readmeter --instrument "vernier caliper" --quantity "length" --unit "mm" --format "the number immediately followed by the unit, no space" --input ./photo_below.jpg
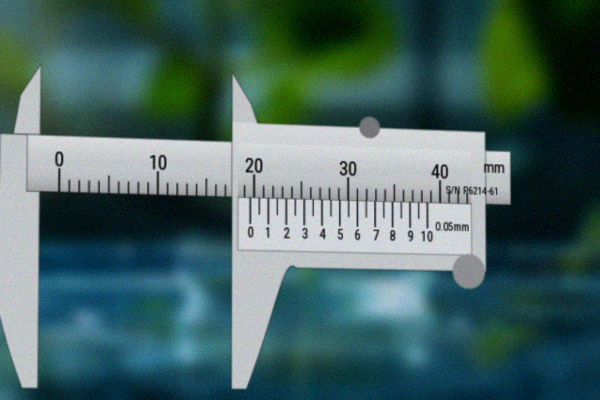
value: 19.6mm
